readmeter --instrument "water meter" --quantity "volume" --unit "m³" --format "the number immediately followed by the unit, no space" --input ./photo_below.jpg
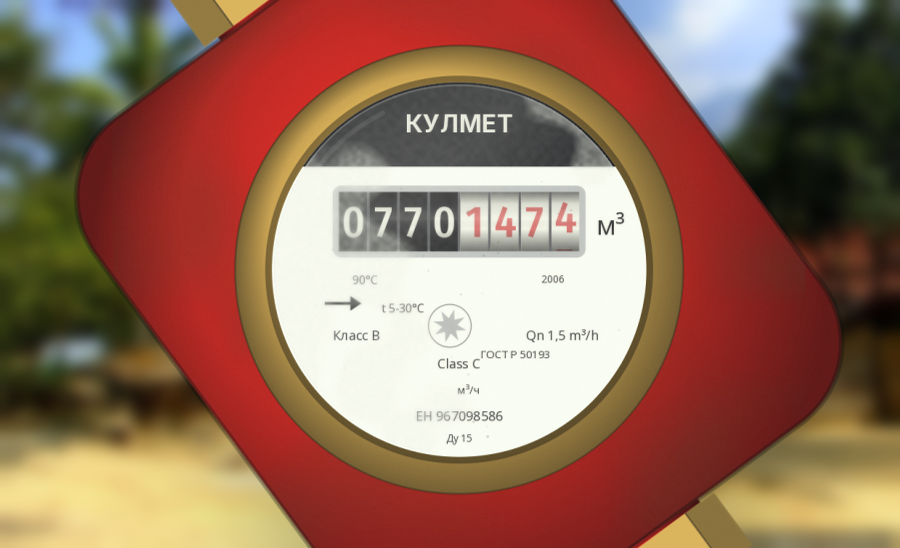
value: 770.1474m³
